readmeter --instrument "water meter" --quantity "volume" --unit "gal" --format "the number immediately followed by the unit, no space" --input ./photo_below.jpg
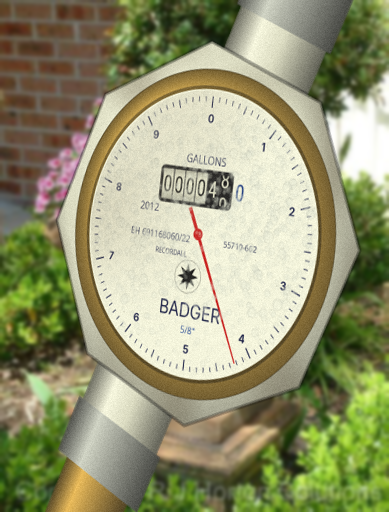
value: 484.2gal
